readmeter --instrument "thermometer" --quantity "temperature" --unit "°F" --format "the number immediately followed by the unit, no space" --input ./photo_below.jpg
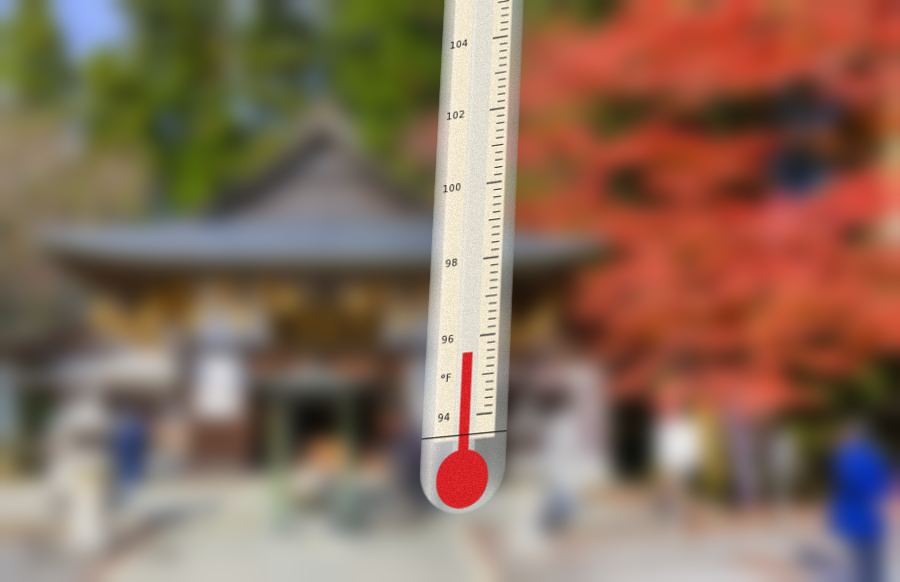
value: 95.6°F
